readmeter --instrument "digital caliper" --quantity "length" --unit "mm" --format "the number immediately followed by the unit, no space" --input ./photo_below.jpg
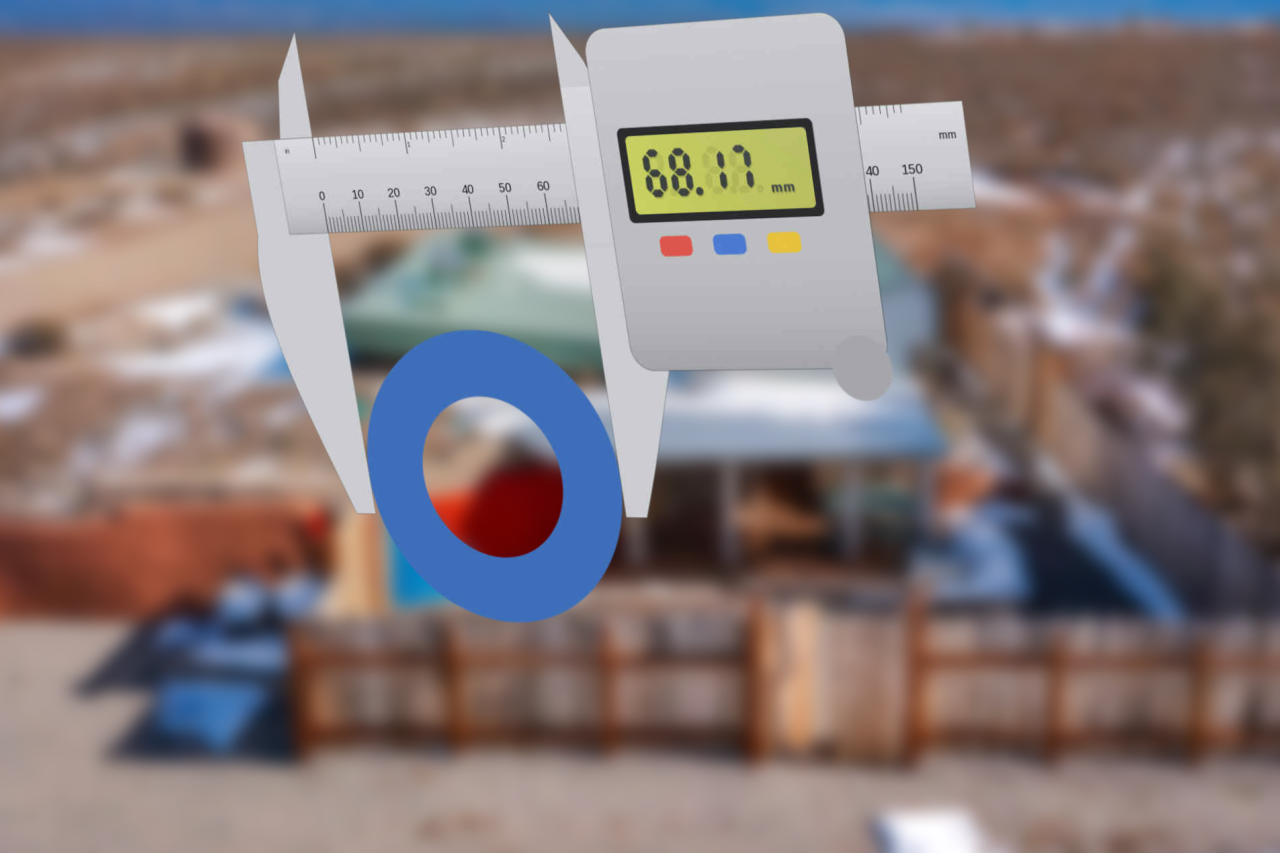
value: 68.17mm
